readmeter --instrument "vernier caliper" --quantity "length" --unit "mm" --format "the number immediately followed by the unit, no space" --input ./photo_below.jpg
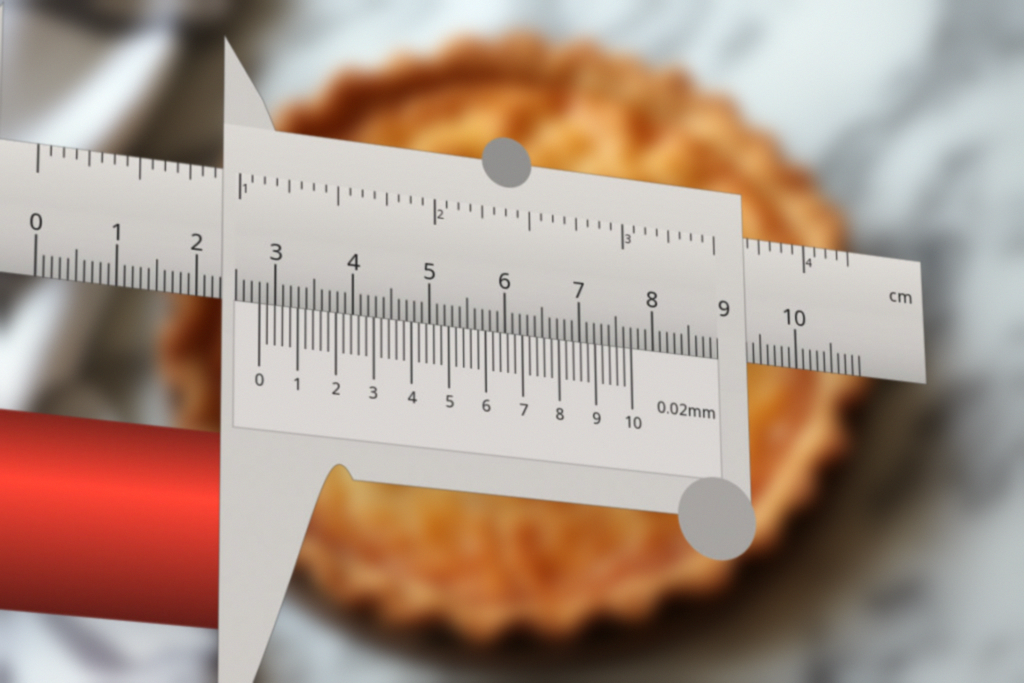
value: 28.0mm
